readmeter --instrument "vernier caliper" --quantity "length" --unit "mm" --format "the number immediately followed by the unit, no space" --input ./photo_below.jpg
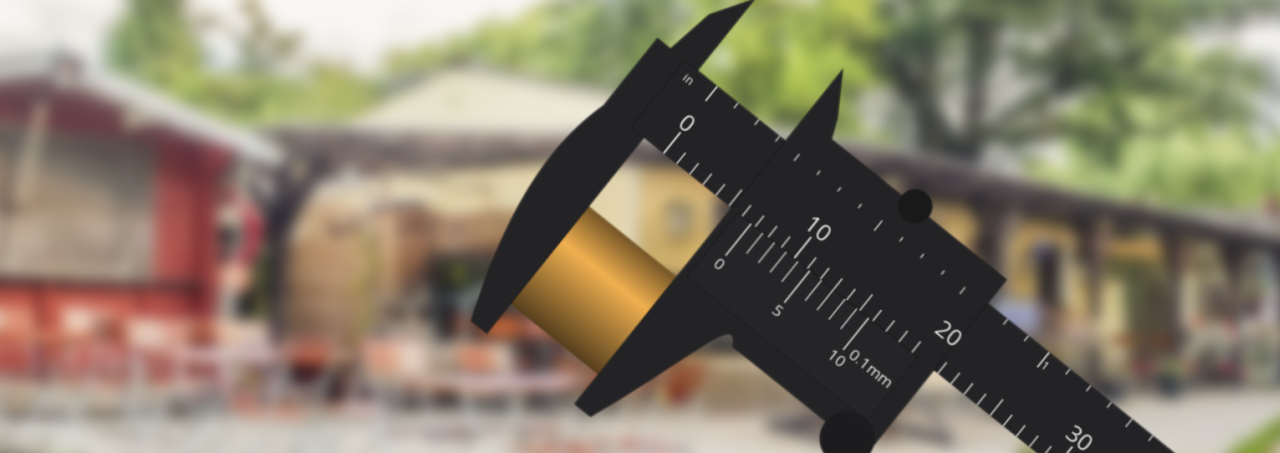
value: 6.7mm
